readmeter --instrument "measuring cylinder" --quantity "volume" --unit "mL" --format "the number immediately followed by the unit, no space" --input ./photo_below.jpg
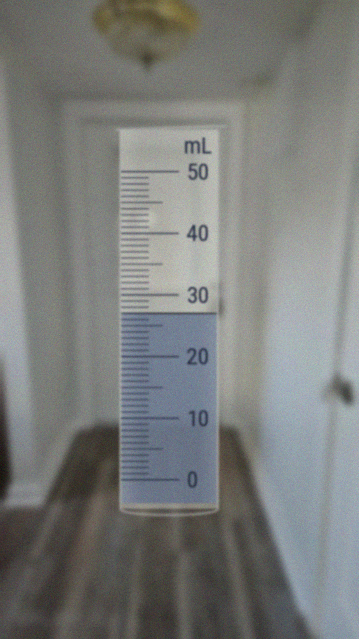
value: 27mL
